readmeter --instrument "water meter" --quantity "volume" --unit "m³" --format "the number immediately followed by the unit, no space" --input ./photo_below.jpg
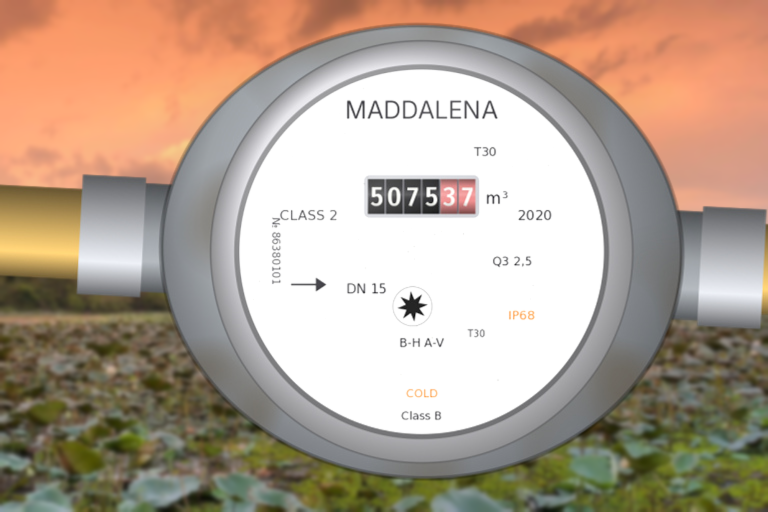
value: 5075.37m³
